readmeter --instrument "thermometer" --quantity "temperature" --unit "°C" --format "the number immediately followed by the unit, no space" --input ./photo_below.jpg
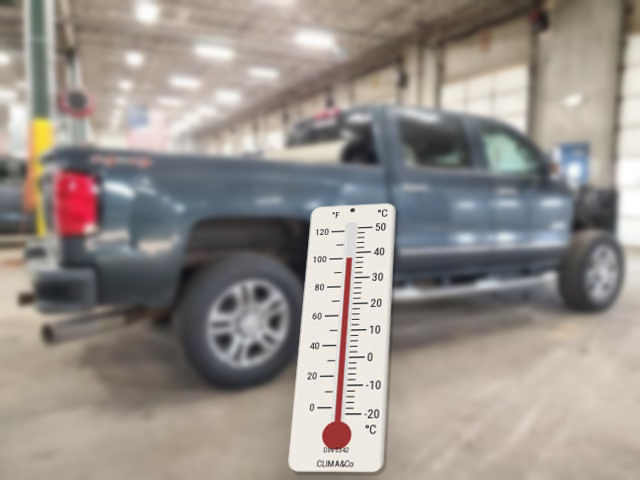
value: 38°C
